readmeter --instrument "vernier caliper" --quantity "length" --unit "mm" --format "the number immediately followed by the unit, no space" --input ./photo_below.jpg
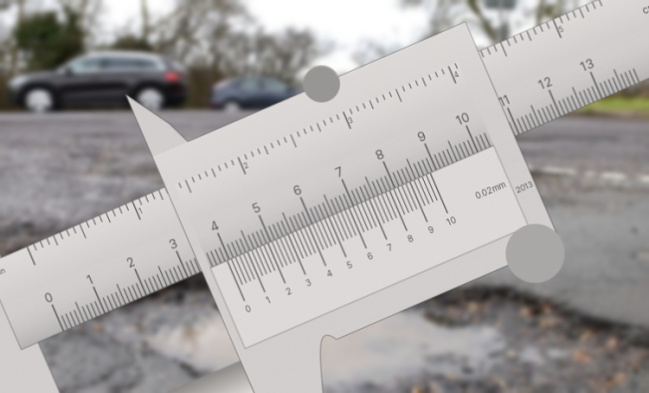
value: 39.5mm
